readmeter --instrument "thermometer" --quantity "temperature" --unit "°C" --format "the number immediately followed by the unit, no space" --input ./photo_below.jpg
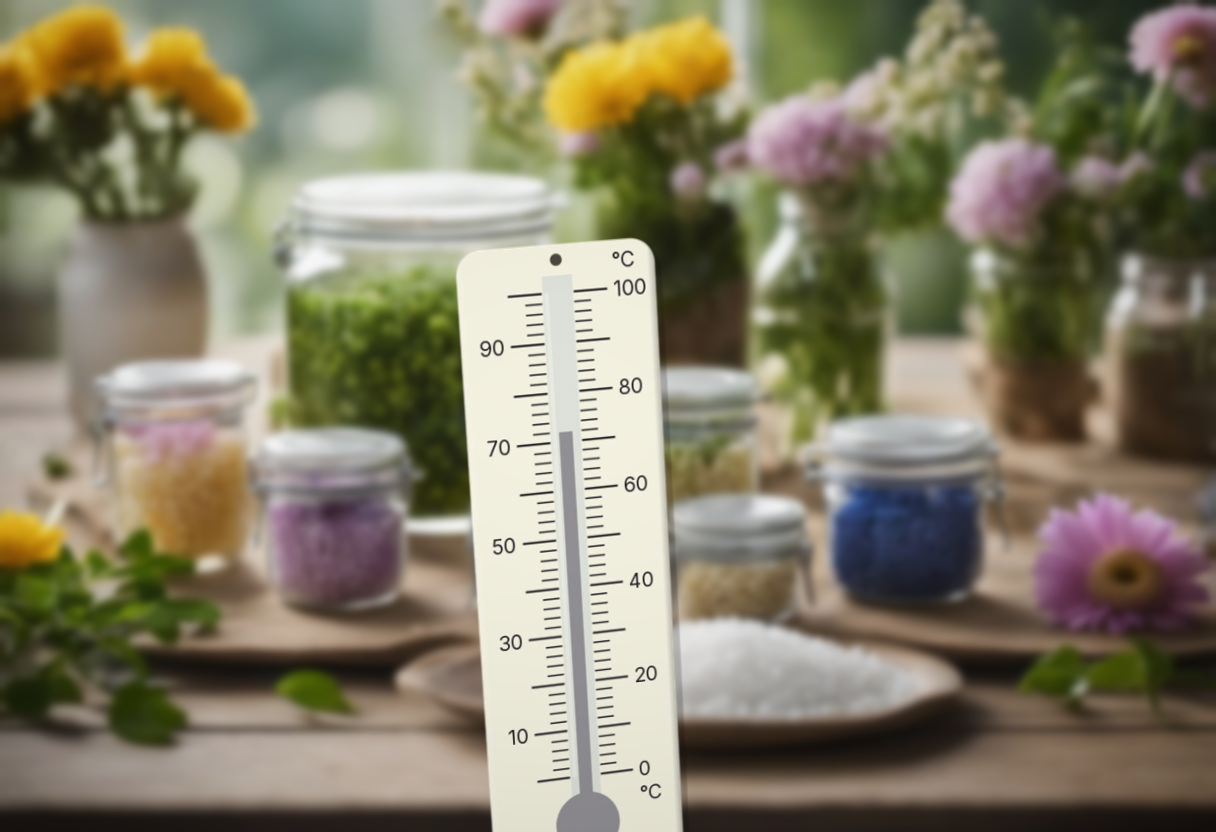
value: 72°C
